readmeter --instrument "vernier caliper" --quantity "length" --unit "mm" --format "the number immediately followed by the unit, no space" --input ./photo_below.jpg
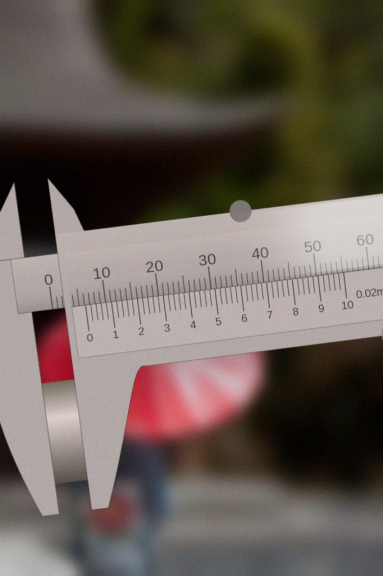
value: 6.2mm
